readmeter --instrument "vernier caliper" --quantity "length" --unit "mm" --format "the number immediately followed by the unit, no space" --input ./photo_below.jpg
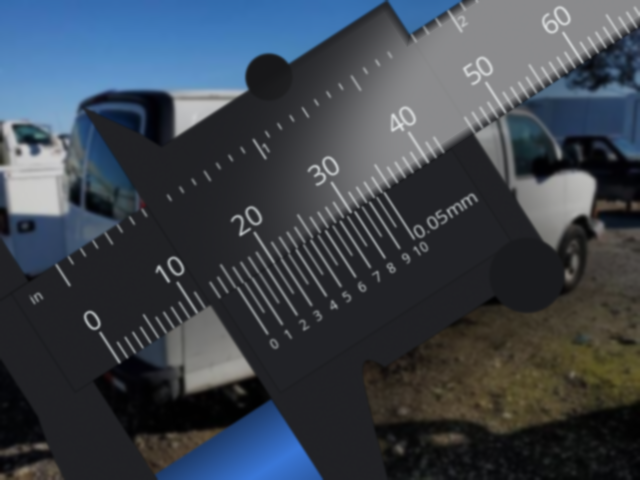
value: 15.2mm
